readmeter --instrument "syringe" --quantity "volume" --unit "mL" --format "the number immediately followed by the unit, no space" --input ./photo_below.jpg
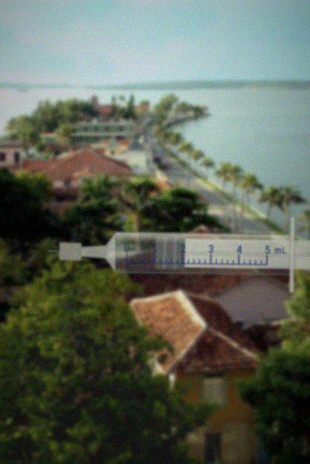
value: 1mL
